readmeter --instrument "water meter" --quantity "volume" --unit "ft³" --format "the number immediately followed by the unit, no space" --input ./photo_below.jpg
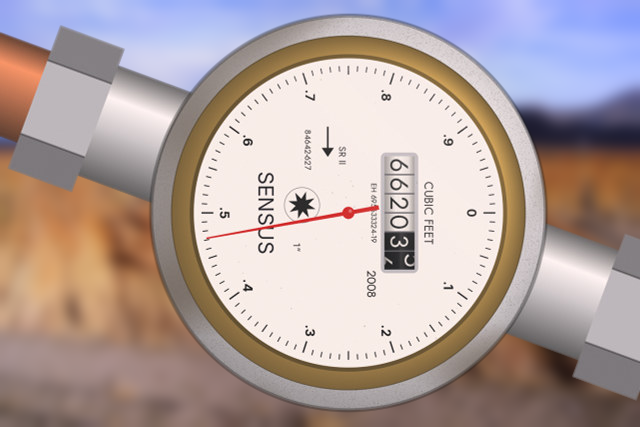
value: 662035.47ft³
